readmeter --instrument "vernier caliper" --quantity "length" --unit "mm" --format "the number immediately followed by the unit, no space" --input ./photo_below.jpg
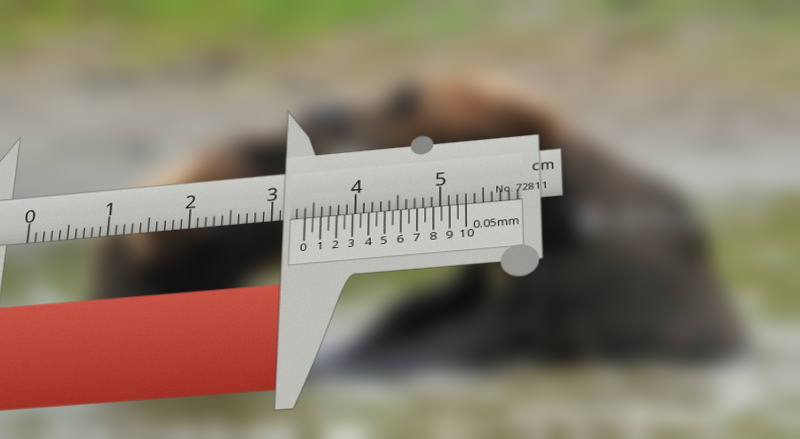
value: 34.0mm
